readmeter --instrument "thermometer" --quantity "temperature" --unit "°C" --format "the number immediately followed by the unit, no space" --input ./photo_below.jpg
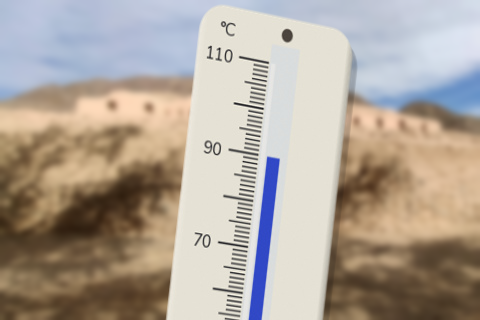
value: 90°C
